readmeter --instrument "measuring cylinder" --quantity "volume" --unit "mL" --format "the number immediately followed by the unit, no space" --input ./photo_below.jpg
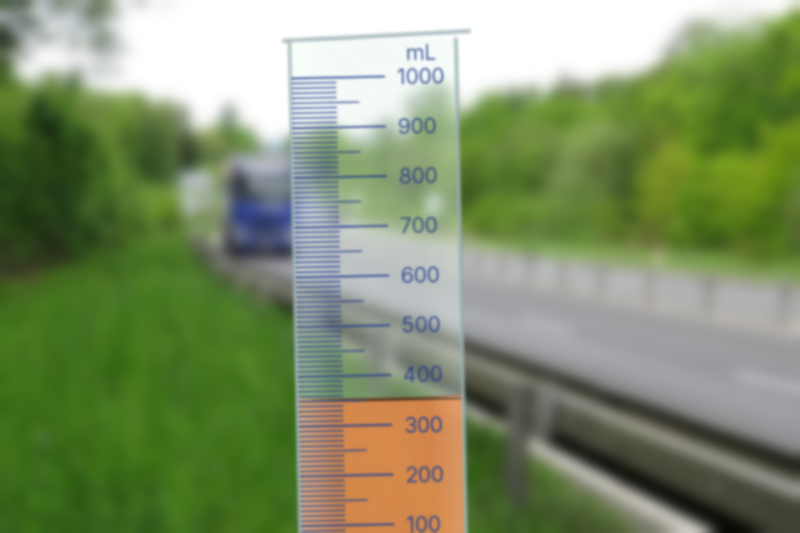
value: 350mL
